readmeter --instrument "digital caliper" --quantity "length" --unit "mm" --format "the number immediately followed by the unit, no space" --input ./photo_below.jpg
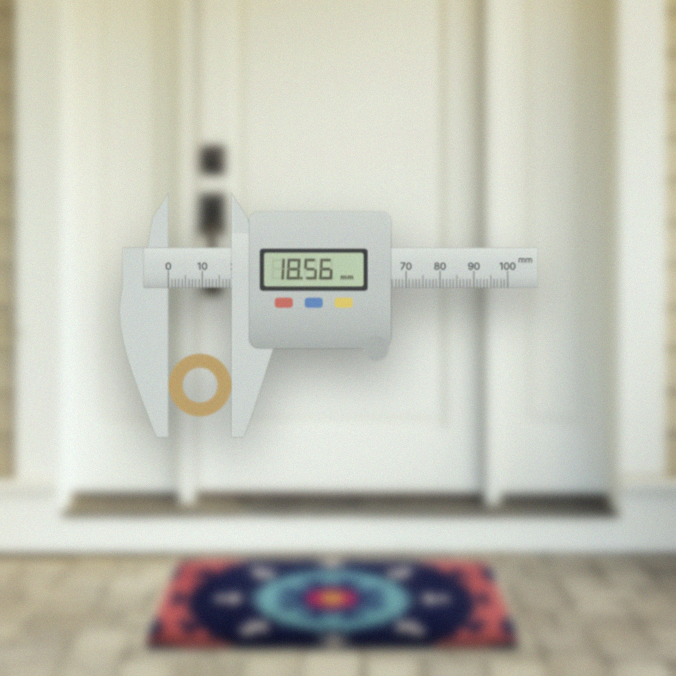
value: 18.56mm
